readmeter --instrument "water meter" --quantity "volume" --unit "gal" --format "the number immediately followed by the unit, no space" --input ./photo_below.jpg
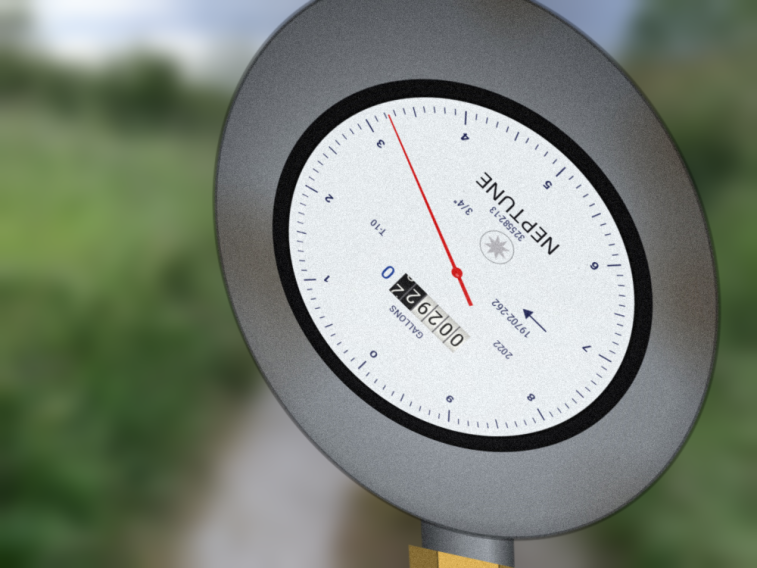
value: 29223.2gal
